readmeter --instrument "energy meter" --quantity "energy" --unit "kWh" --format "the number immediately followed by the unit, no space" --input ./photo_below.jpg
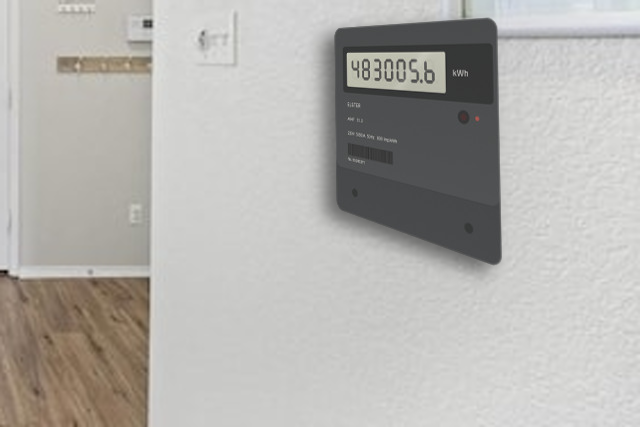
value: 483005.6kWh
